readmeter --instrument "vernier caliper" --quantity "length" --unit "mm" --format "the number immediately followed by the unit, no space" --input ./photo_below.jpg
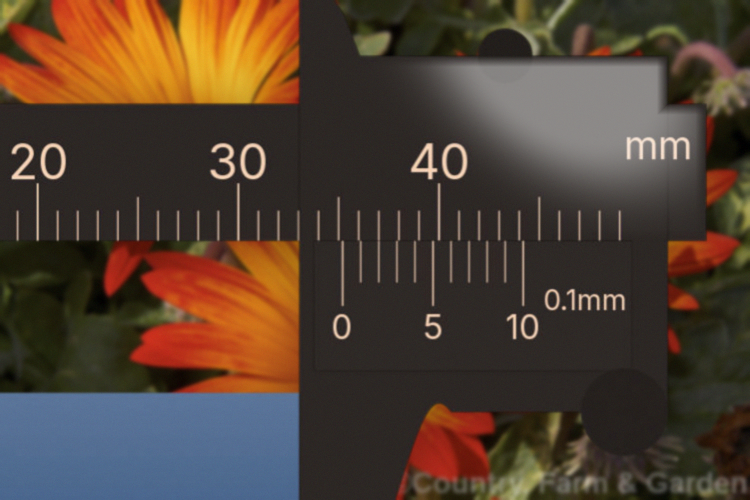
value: 35.2mm
